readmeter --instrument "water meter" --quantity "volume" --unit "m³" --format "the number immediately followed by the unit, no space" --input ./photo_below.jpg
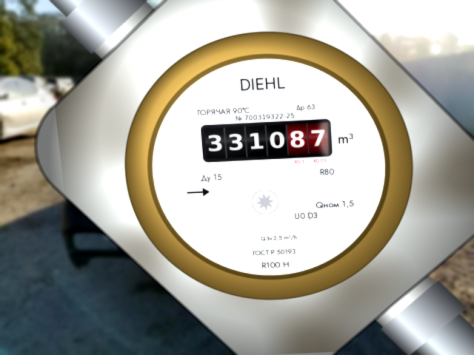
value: 3310.87m³
